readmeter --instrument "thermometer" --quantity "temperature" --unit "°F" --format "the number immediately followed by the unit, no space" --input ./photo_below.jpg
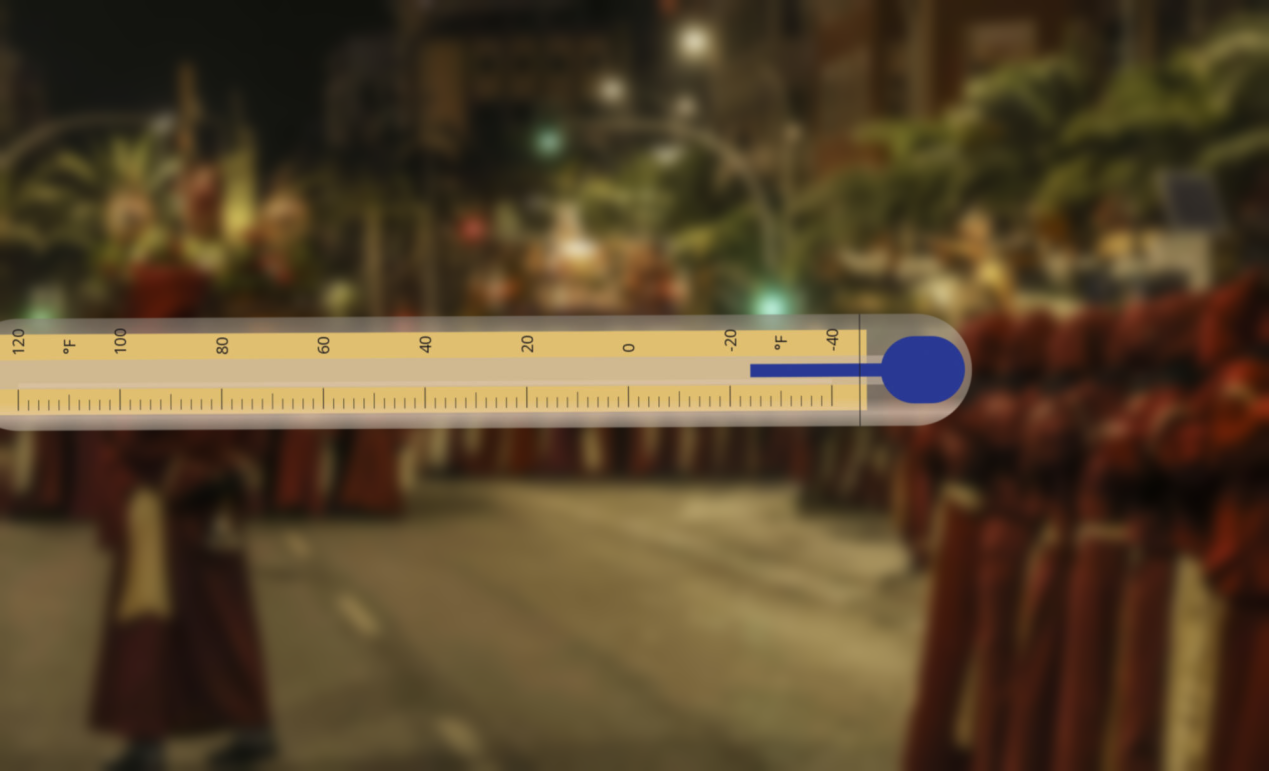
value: -24°F
